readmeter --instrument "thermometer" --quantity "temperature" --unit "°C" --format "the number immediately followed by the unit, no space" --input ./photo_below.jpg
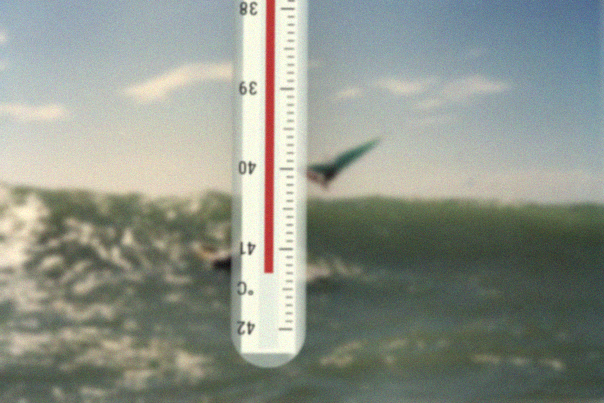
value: 41.3°C
